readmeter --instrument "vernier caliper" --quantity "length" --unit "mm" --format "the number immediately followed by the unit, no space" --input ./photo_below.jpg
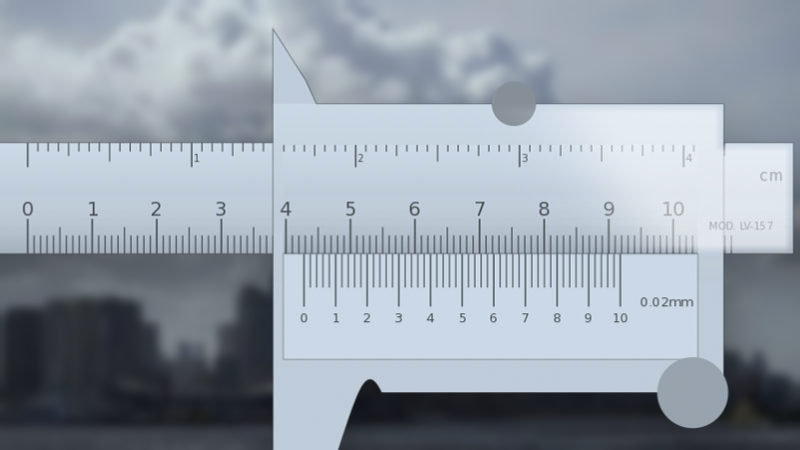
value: 42.8mm
